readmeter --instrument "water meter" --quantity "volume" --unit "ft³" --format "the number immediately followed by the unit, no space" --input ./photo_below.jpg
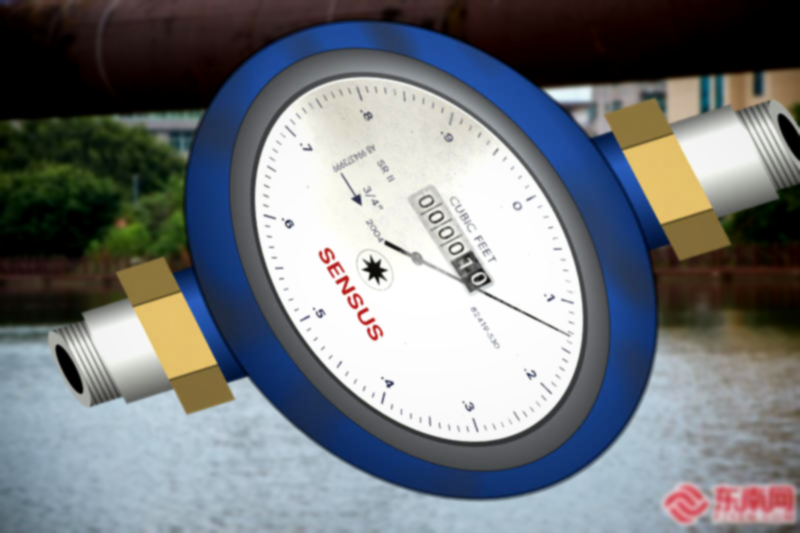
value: 10.13ft³
